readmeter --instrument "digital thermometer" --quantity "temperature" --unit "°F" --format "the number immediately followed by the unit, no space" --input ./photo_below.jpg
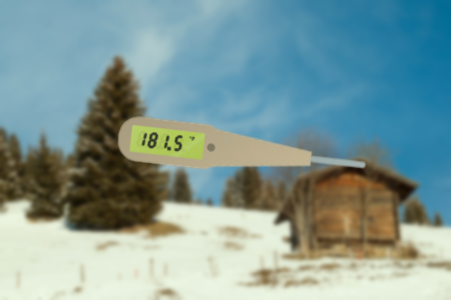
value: 181.5°F
